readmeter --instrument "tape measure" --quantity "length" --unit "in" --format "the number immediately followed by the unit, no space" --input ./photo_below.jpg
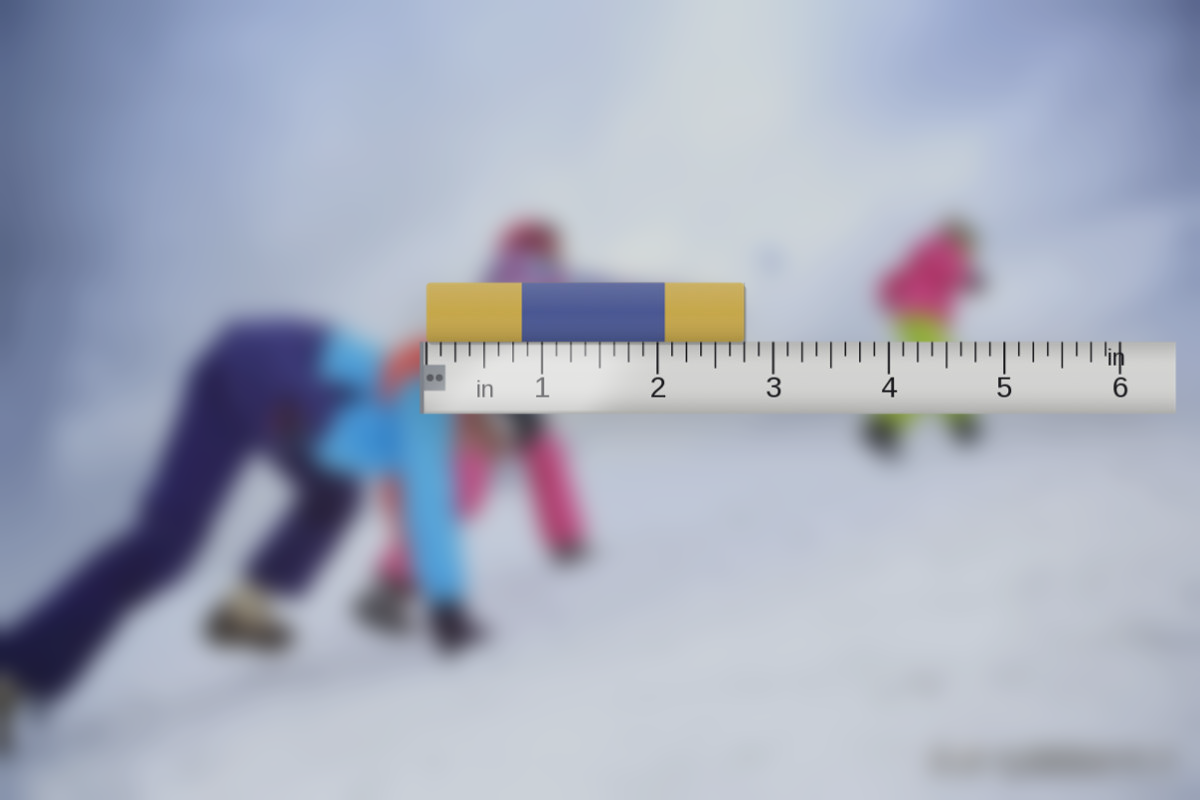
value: 2.75in
